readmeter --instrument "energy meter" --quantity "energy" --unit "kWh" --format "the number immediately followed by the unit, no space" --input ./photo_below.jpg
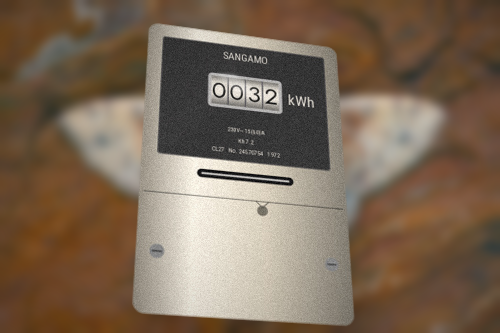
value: 32kWh
